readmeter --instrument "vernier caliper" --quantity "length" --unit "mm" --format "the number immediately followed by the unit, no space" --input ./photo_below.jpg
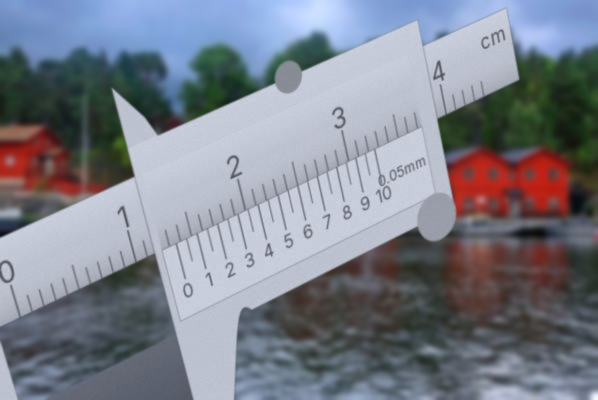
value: 13.6mm
